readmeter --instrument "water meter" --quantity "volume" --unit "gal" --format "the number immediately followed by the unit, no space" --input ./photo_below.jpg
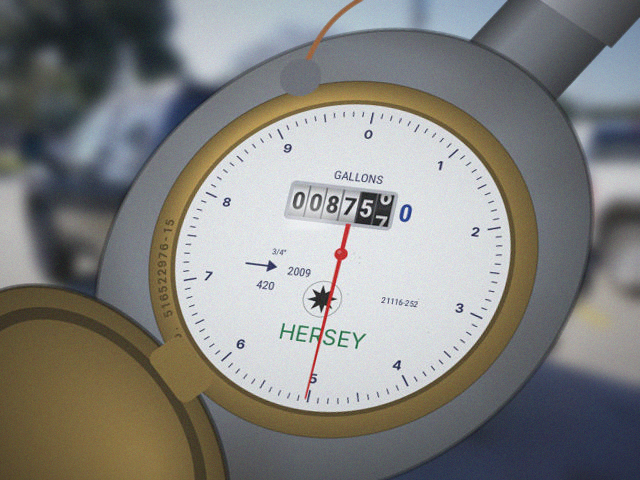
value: 87565.0gal
